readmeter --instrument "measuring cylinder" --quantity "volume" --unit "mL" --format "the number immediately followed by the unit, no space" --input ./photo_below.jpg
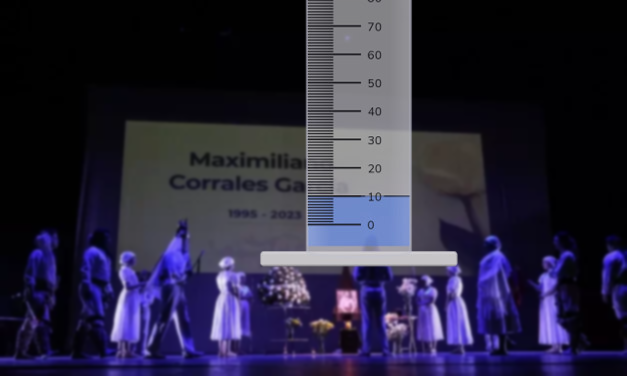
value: 10mL
